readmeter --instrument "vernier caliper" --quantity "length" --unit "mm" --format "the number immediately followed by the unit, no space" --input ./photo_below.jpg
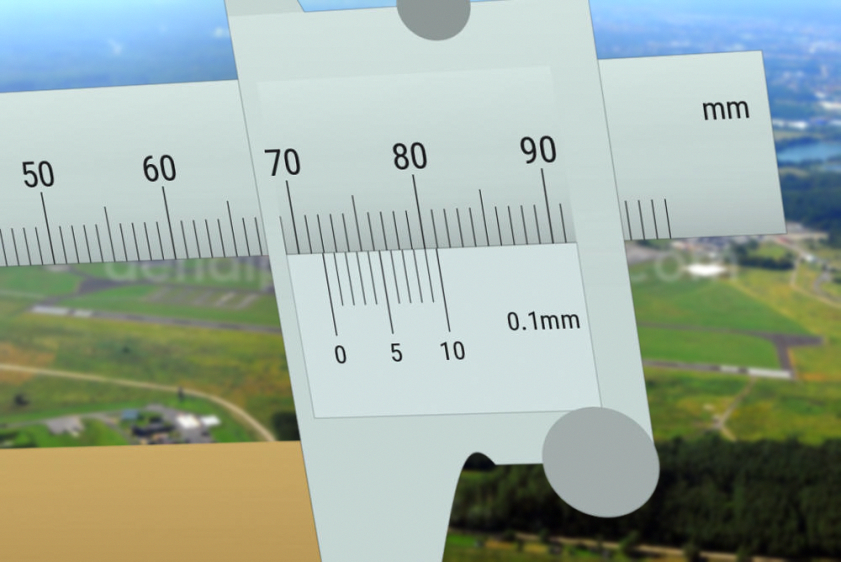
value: 71.9mm
